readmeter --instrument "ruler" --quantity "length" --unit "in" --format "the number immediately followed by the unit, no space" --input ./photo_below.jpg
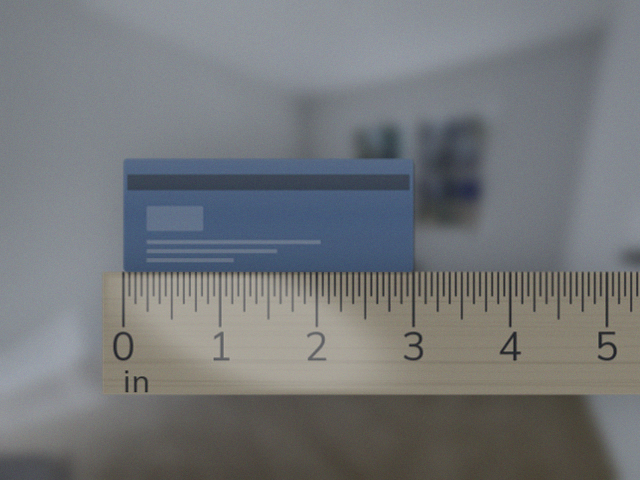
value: 3in
